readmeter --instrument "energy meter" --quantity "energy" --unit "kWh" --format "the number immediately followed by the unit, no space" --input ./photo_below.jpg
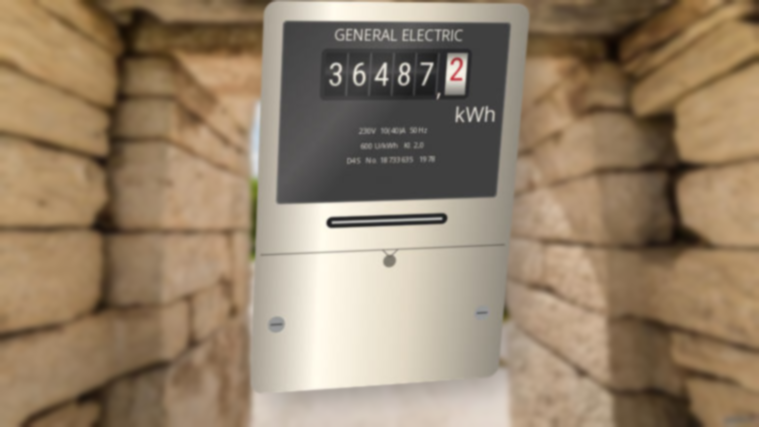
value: 36487.2kWh
